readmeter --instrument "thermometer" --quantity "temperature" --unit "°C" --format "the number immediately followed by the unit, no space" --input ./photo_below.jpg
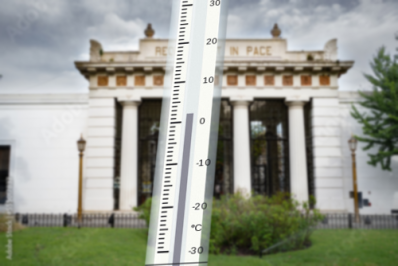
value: 2°C
